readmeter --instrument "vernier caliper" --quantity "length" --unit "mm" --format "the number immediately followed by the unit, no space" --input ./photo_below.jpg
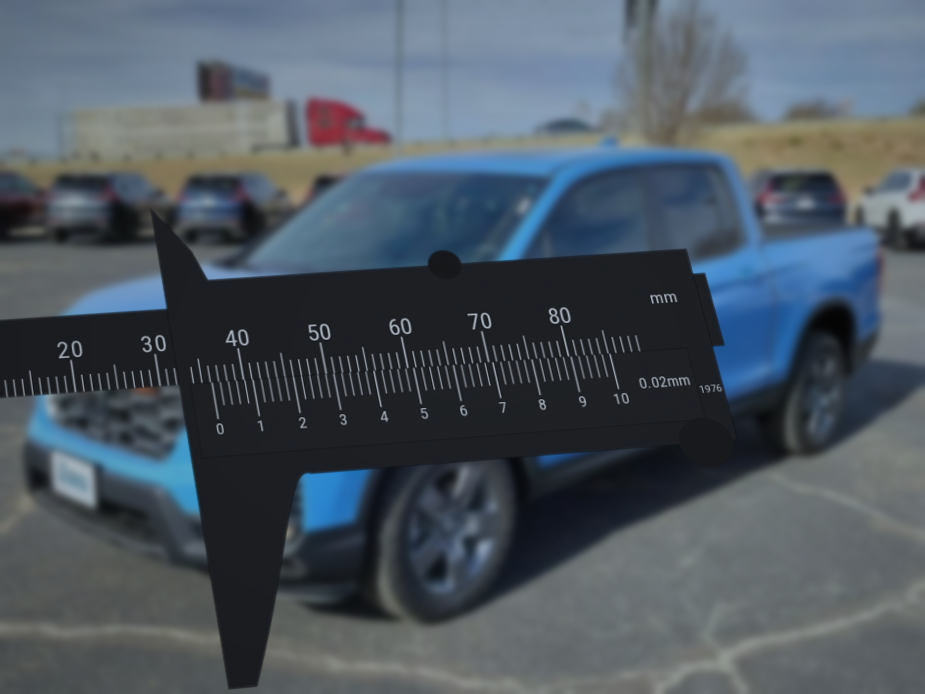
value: 36.2mm
